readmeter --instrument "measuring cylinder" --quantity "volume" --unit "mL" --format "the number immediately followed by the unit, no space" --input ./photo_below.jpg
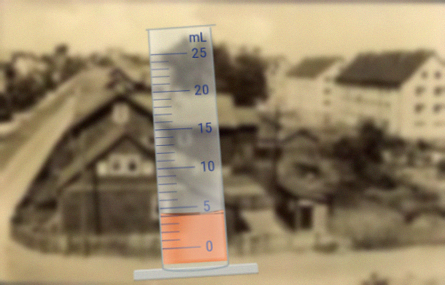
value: 4mL
